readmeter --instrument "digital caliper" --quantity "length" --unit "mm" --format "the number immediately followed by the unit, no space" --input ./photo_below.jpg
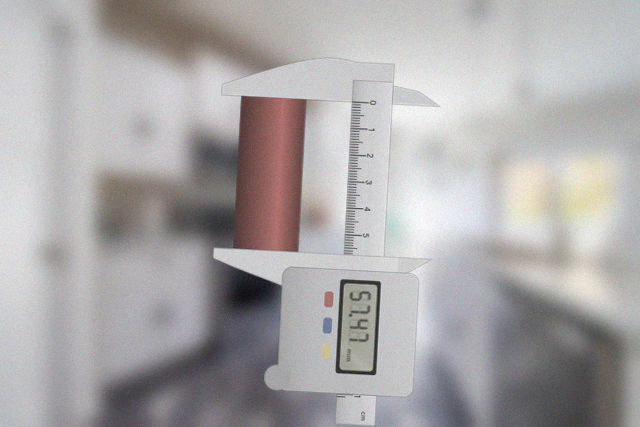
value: 57.47mm
